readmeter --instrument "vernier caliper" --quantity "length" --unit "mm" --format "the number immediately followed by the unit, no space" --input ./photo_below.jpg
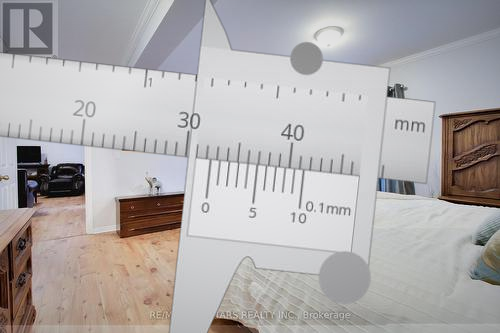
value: 32.4mm
